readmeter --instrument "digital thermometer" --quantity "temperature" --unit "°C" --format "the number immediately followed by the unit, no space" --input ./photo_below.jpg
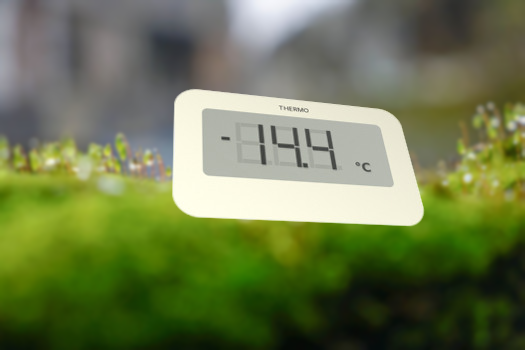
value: -14.4°C
